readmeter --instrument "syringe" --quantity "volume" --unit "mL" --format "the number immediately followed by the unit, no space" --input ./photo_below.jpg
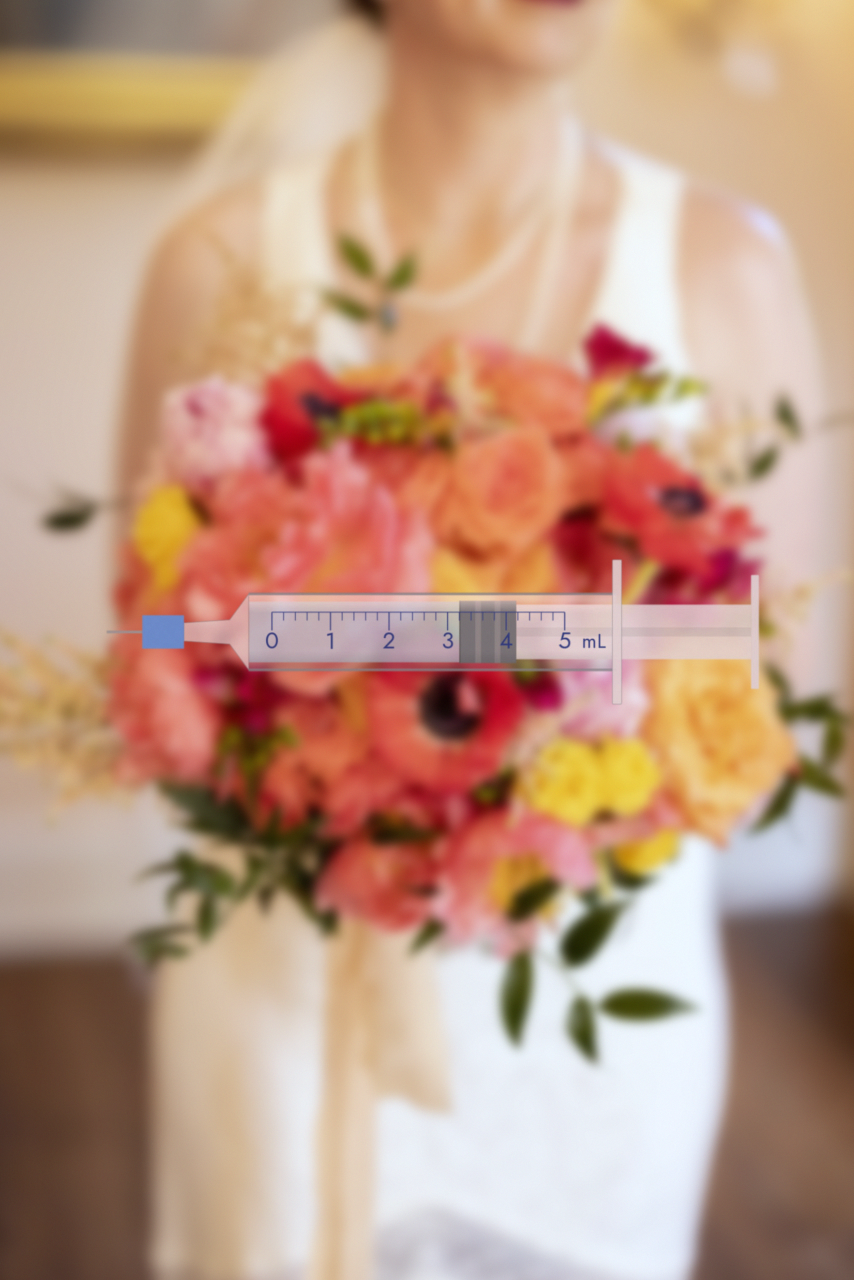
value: 3.2mL
